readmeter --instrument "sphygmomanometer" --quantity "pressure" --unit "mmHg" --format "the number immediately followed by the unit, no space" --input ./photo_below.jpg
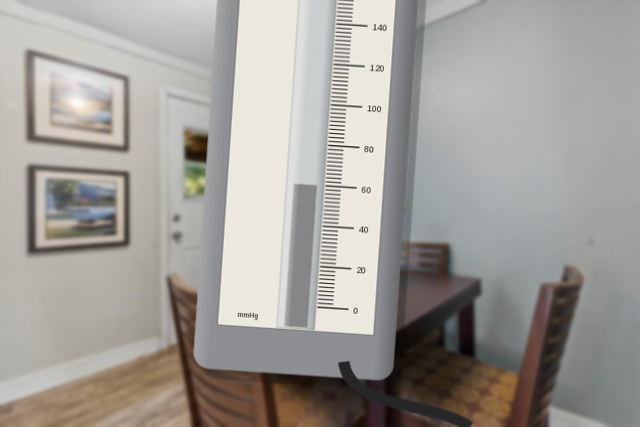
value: 60mmHg
